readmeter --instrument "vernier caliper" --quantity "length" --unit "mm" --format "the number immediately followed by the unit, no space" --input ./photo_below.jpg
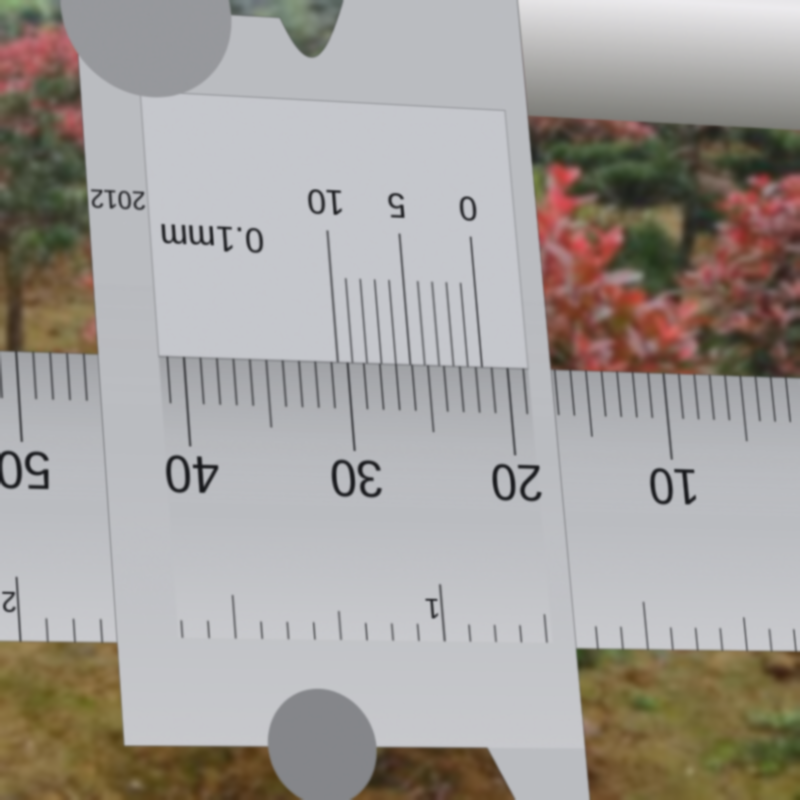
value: 21.6mm
